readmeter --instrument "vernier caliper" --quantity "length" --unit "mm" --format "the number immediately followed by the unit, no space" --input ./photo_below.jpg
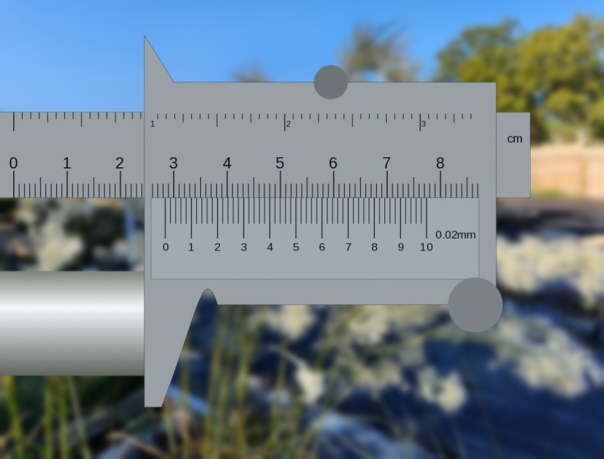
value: 28.4mm
